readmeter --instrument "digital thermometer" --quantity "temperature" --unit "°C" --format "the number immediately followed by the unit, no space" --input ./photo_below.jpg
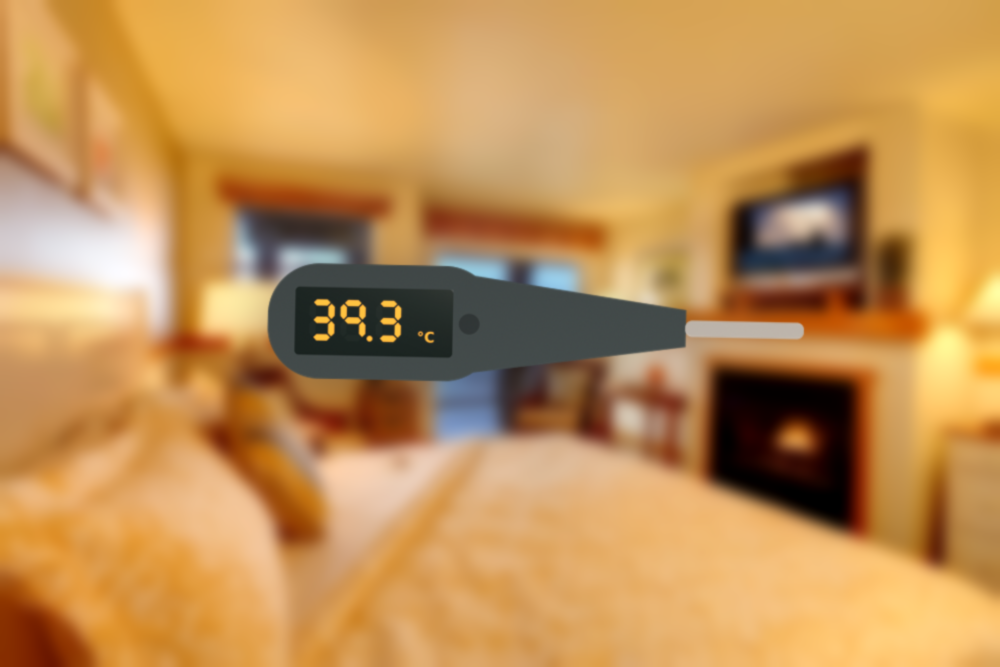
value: 39.3°C
